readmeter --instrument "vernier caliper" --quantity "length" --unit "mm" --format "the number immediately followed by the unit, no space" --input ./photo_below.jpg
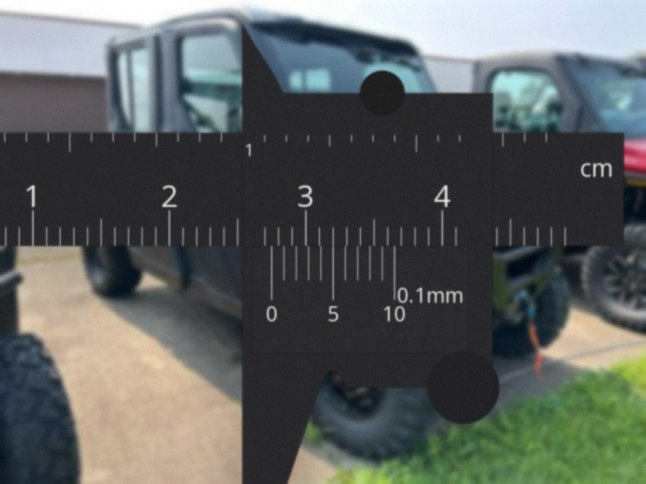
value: 27.5mm
